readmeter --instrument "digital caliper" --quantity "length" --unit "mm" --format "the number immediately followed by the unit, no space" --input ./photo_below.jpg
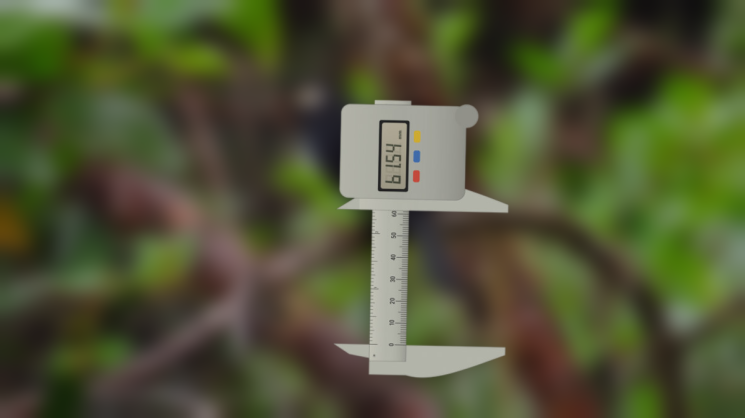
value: 61.54mm
